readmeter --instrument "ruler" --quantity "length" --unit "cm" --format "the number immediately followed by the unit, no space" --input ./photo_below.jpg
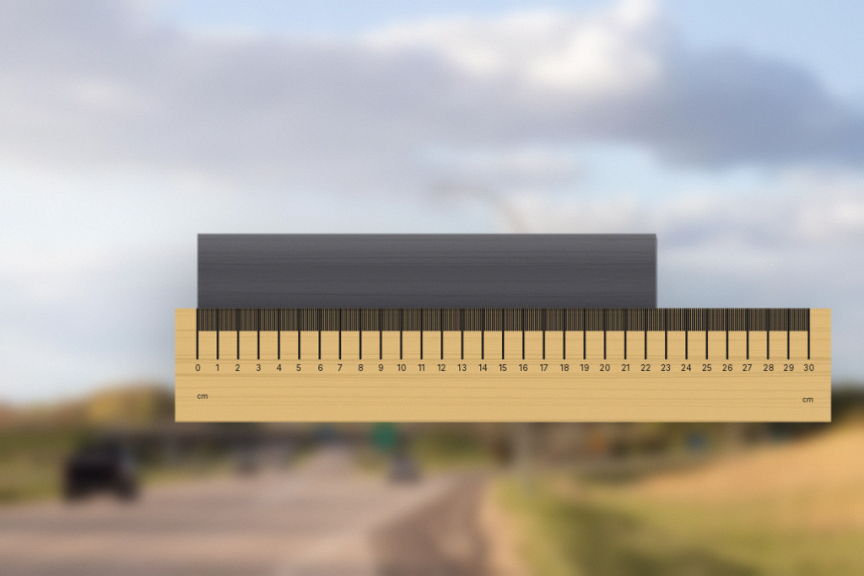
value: 22.5cm
